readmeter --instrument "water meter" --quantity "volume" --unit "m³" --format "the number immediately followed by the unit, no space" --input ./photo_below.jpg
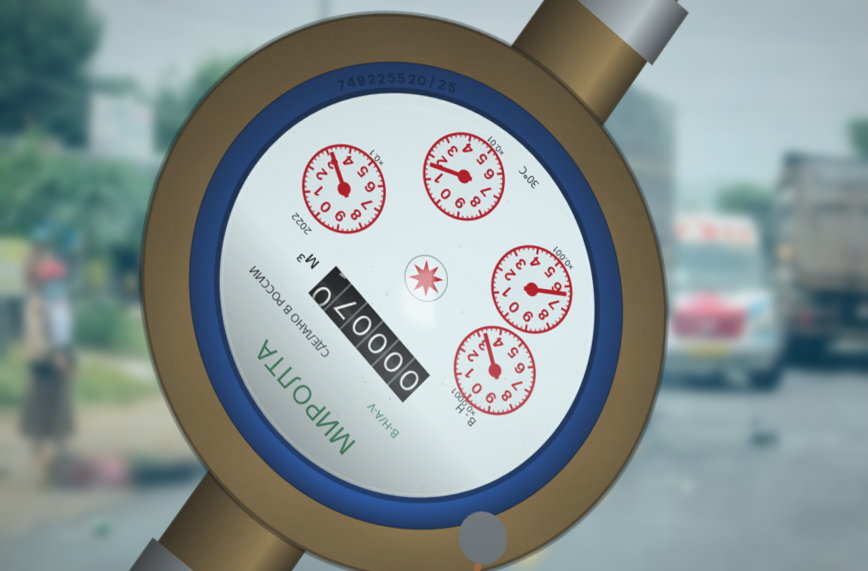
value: 70.3163m³
